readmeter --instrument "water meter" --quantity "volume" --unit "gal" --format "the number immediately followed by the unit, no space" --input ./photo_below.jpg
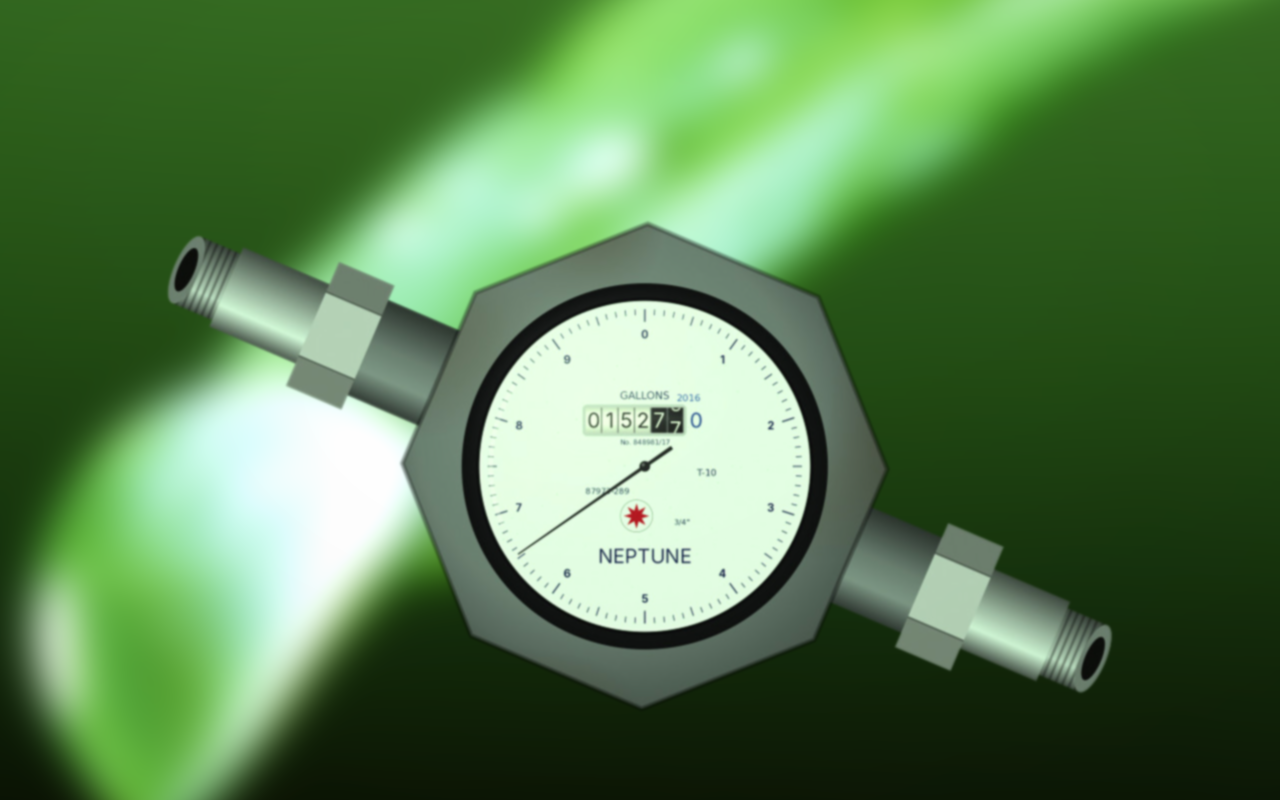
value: 152766.5gal
